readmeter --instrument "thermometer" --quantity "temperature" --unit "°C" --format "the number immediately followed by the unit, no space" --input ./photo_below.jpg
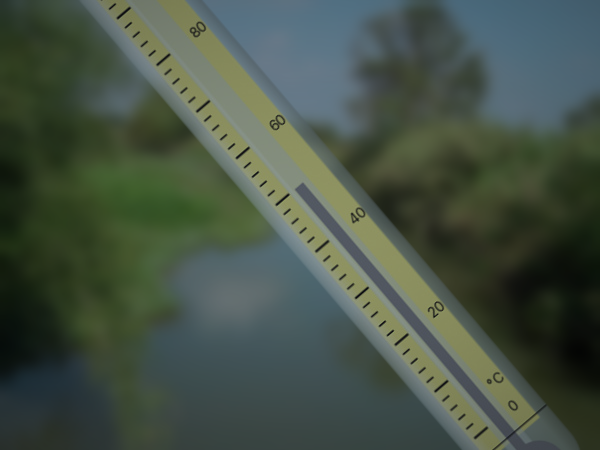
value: 50°C
